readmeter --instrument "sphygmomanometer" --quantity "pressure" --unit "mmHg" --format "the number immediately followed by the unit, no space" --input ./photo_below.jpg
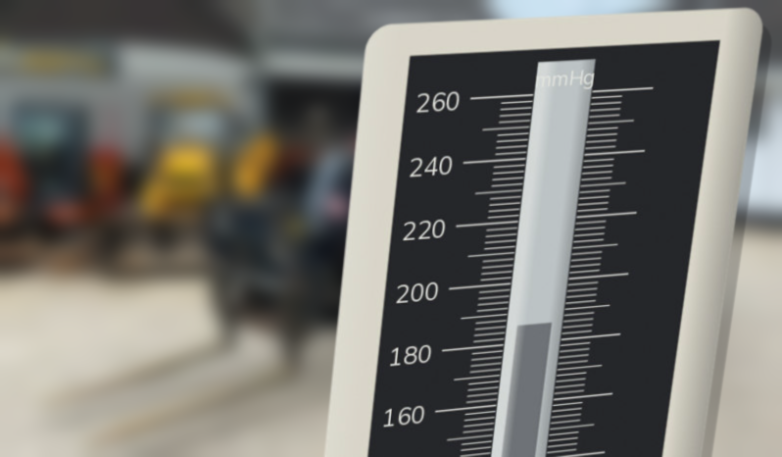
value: 186mmHg
